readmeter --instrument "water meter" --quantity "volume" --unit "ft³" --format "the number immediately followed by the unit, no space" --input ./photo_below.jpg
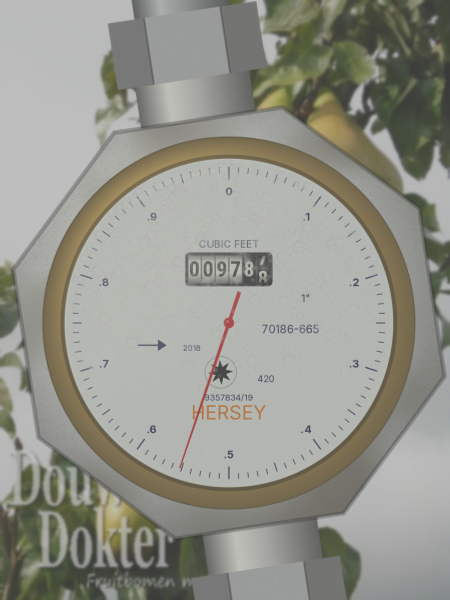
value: 9787.55ft³
